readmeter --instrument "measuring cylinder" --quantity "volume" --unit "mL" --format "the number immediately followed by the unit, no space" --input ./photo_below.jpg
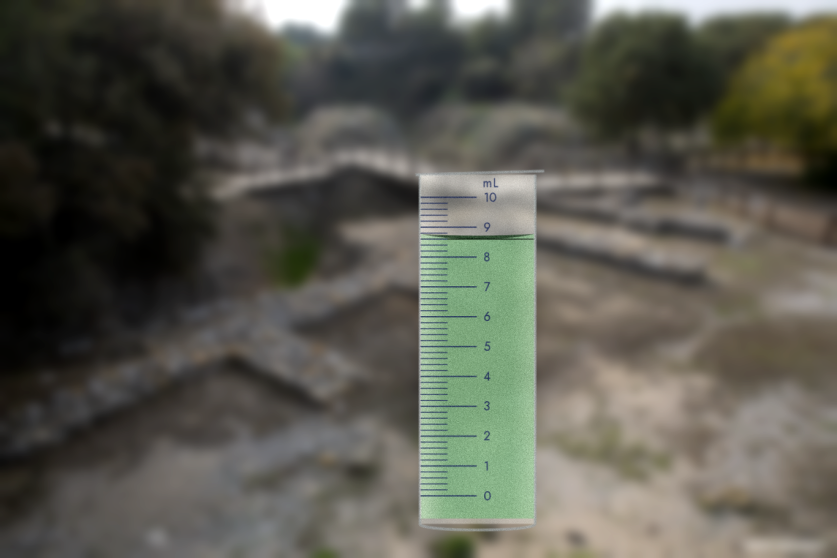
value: 8.6mL
